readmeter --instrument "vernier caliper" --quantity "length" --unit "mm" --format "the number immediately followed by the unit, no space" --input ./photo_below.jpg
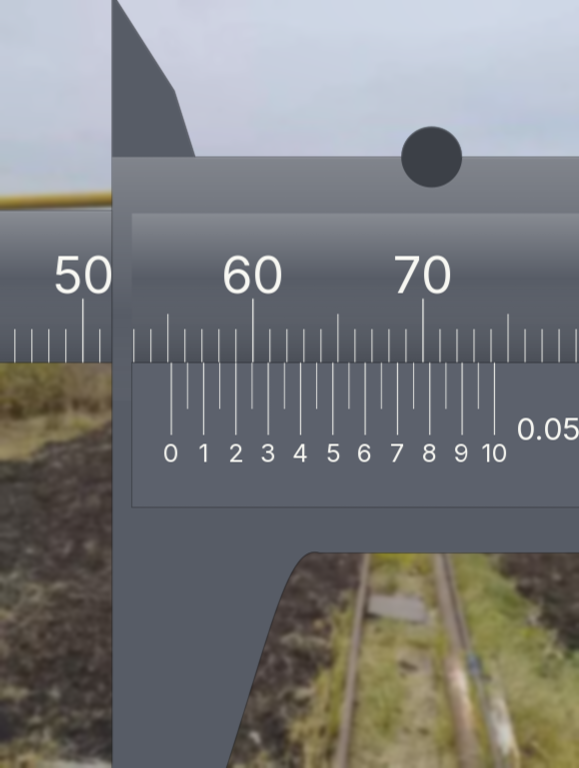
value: 55.2mm
